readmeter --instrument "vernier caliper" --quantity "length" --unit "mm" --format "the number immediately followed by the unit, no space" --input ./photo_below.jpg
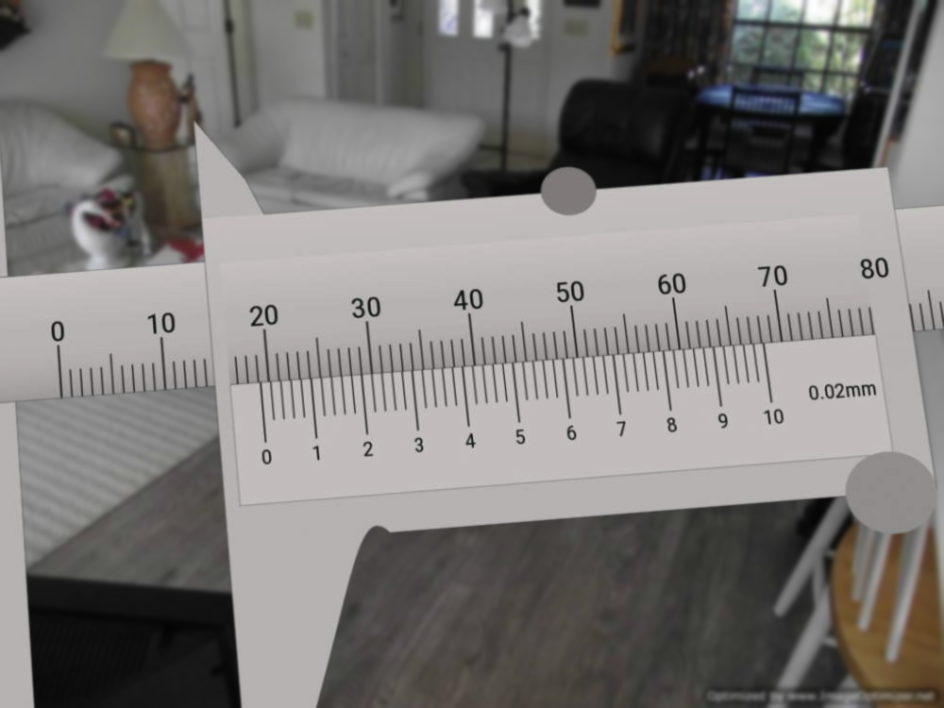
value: 19.2mm
